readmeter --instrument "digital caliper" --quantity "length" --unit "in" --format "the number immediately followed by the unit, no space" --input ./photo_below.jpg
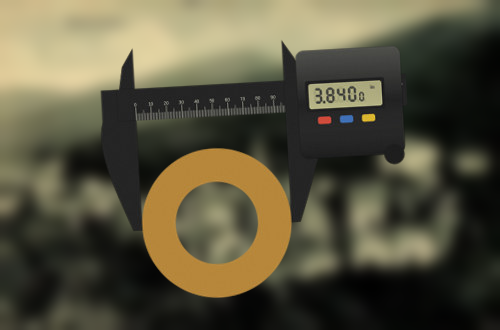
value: 3.8400in
